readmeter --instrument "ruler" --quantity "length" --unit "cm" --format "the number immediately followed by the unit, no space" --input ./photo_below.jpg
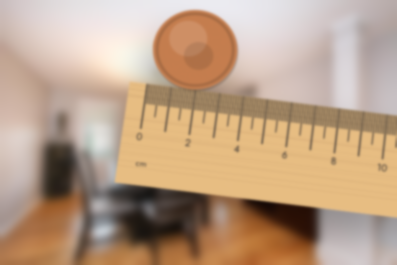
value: 3.5cm
